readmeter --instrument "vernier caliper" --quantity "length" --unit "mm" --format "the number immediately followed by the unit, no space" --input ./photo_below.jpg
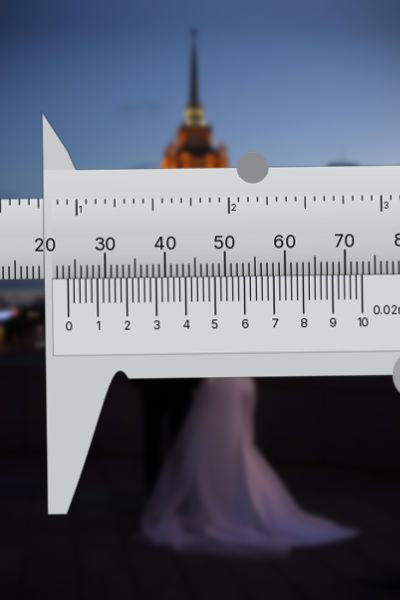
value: 23.8mm
